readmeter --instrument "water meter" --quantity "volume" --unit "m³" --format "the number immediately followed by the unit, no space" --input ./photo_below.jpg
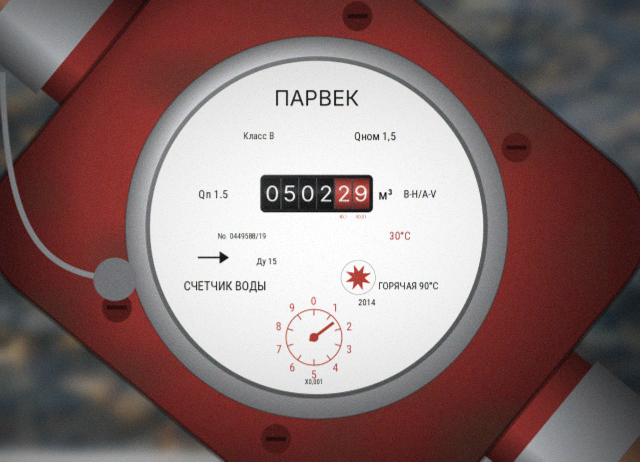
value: 502.291m³
